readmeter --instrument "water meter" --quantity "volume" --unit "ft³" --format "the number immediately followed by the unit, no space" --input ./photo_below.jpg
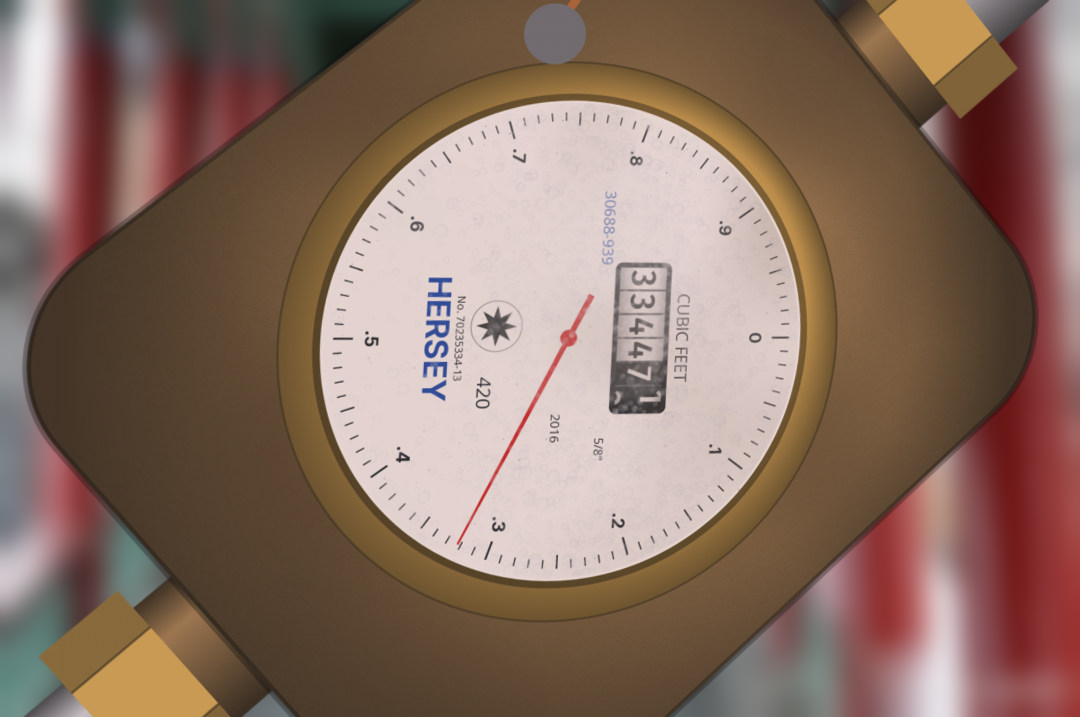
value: 334471.32ft³
